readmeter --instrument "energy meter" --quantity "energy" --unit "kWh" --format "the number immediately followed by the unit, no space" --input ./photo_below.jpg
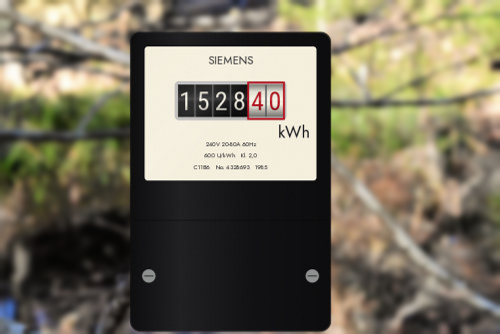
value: 1528.40kWh
